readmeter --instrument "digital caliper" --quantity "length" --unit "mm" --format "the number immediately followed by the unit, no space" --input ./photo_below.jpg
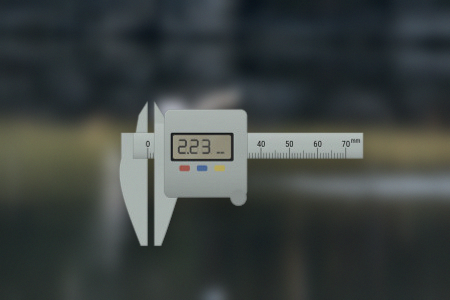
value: 2.23mm
